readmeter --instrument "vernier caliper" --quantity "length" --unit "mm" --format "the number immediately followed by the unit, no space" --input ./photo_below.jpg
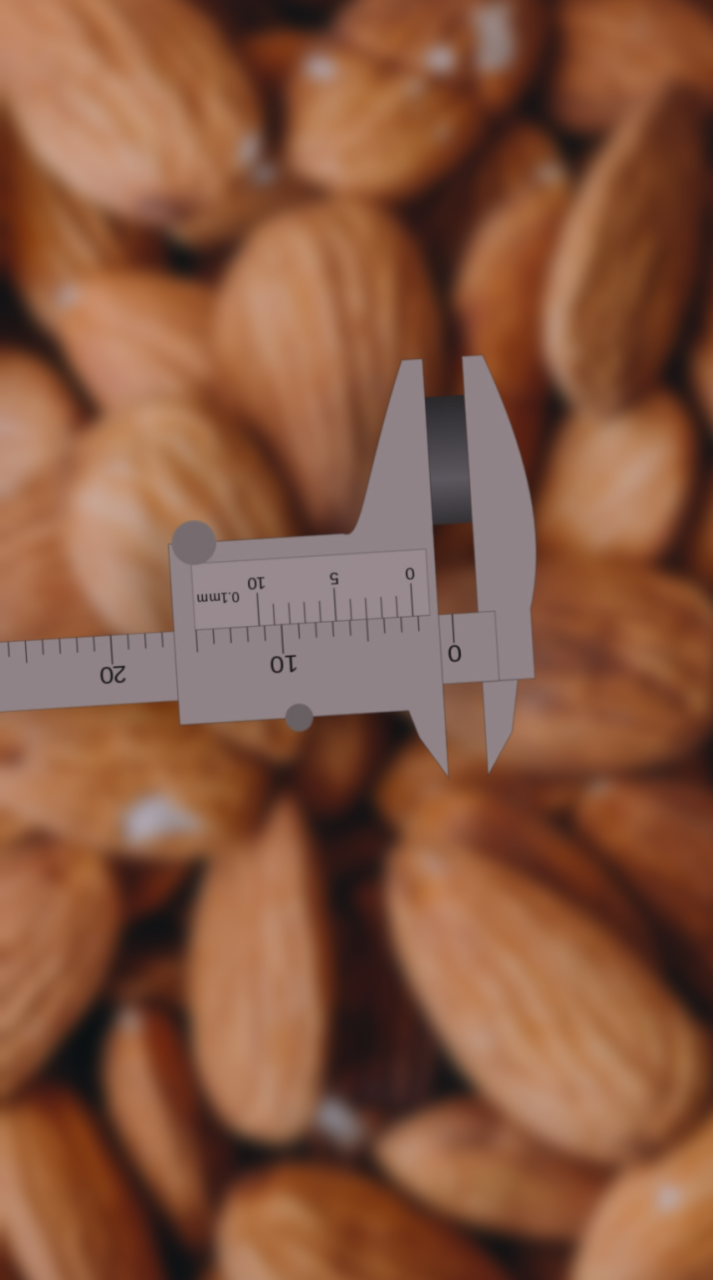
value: 2.3mm
